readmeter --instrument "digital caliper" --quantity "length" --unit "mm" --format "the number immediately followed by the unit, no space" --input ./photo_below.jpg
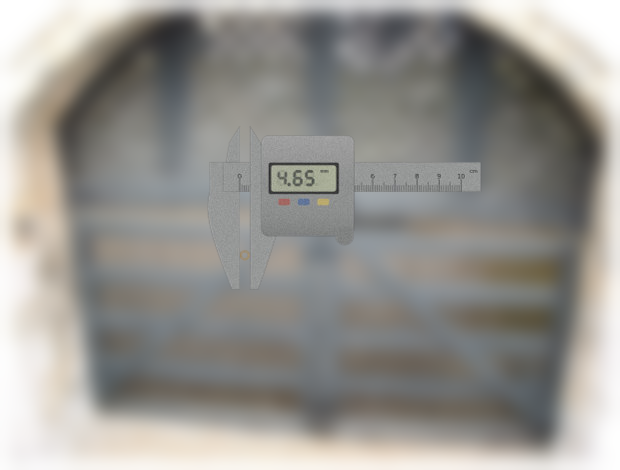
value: 4.65mm
